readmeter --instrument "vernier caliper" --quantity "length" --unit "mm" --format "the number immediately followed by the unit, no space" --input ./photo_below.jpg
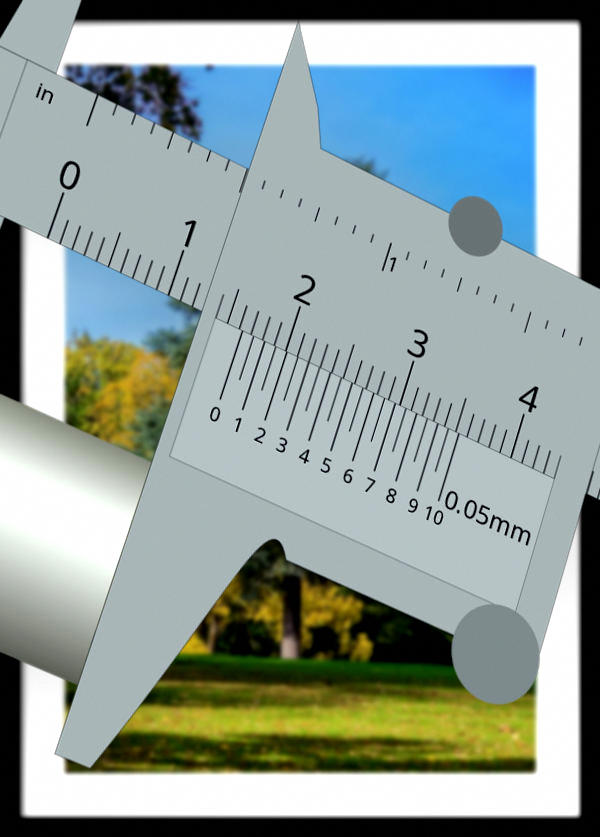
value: 16.3mm
